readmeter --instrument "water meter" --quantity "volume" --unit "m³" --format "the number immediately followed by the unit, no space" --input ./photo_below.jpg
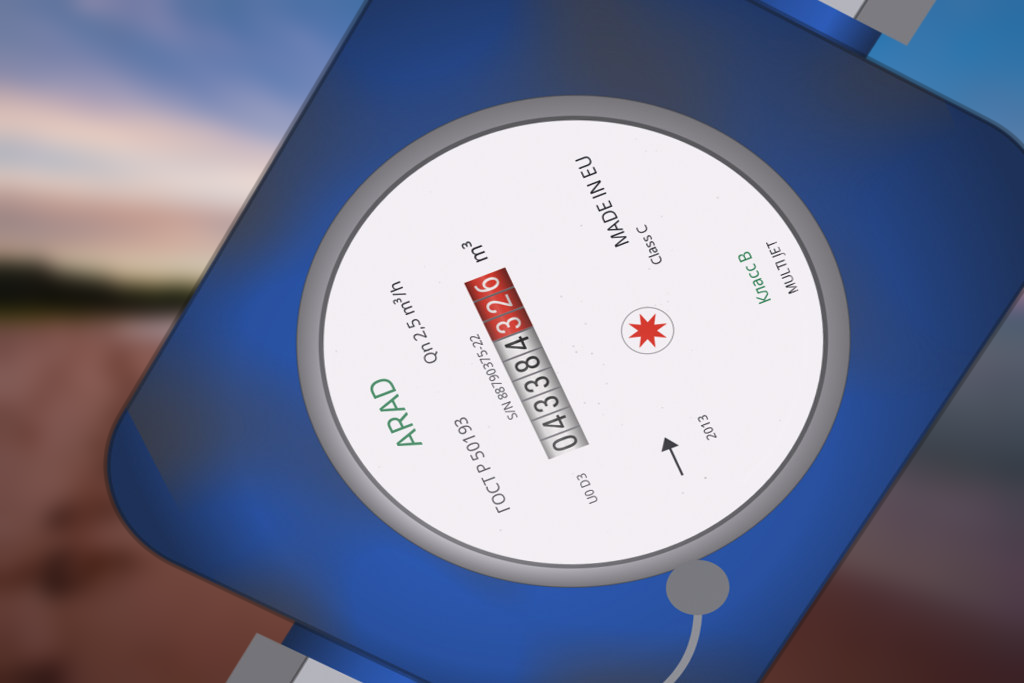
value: 43384.326m³
